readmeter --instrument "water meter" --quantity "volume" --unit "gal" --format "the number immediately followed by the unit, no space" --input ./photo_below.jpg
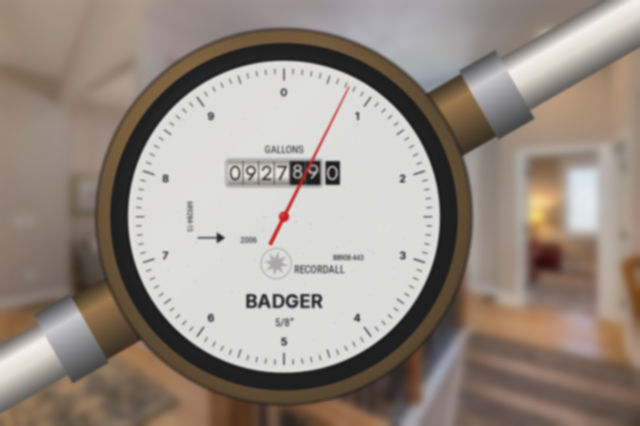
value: 927890.7gal
